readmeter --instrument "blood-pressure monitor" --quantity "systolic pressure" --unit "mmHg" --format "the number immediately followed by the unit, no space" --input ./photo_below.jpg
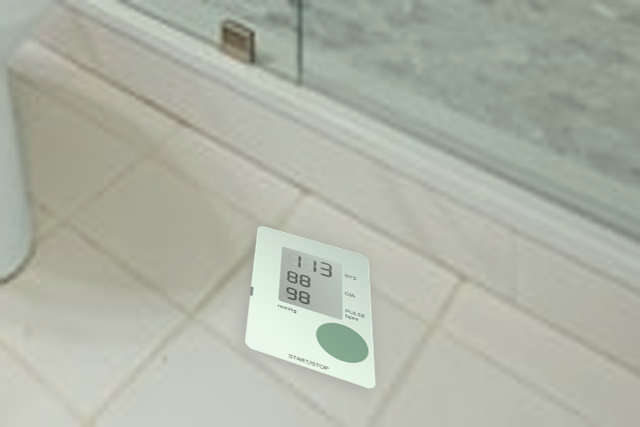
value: 113mmHg
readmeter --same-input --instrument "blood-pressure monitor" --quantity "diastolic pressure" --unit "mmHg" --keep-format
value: 88mmHg
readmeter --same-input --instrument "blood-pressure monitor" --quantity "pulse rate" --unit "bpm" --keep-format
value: 98bpm
